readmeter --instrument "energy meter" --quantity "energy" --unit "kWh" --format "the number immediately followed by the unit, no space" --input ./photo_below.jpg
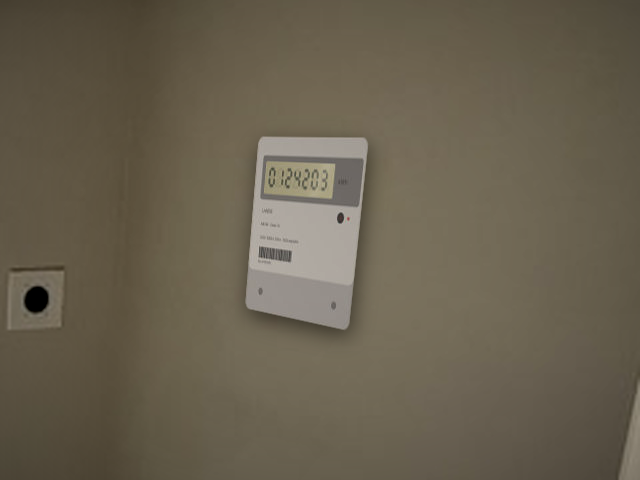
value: 124203kWh
